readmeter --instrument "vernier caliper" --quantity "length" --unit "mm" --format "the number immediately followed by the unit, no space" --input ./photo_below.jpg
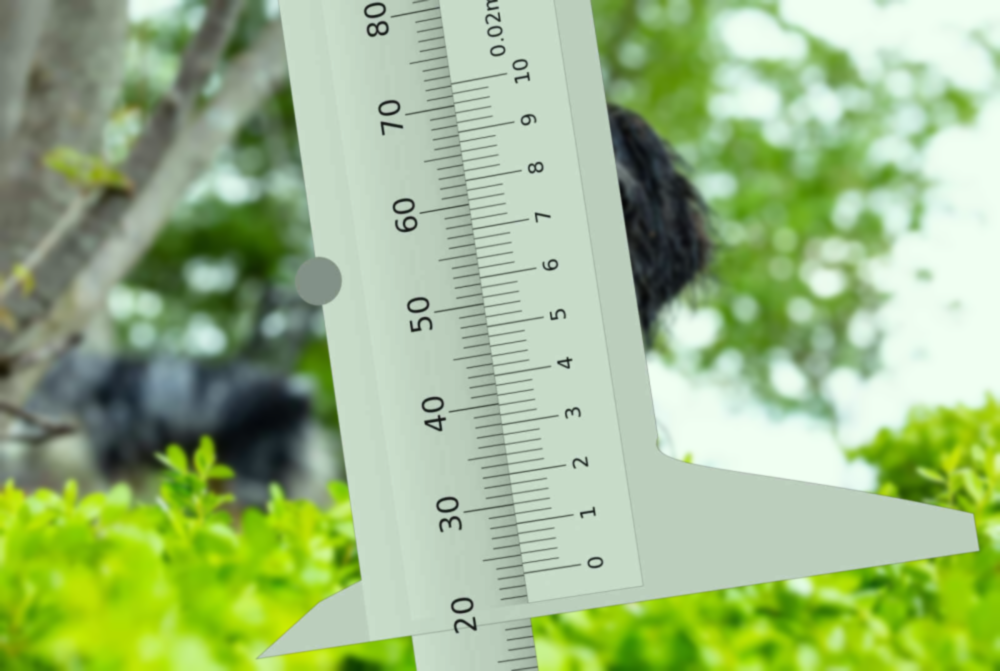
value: 23.2mm
